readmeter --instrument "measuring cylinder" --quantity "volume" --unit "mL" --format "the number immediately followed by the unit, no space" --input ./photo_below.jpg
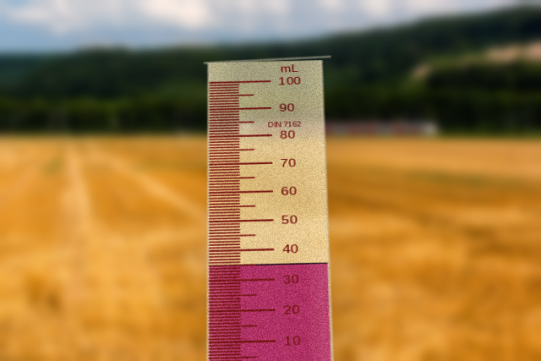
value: 35mL
